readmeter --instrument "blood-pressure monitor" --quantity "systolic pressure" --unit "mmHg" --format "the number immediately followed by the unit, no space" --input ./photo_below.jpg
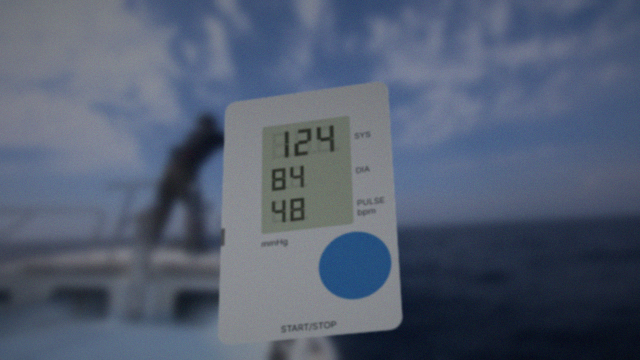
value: 124mmHg
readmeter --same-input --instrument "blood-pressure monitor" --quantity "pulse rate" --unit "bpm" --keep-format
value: 48bpm
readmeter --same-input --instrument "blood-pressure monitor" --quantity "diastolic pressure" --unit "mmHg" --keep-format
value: 84mmHg
